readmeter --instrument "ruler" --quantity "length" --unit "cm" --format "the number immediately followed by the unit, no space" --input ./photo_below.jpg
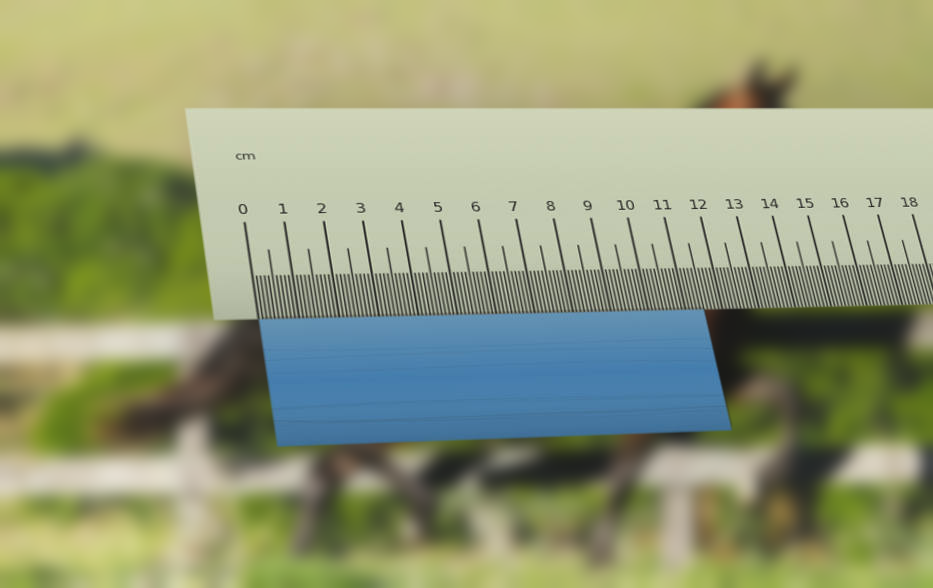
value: 11.5cm
